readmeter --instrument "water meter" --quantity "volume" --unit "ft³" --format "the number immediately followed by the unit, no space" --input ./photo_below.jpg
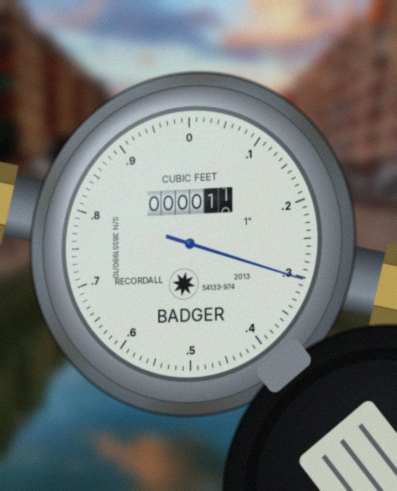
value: 11.30ft³
